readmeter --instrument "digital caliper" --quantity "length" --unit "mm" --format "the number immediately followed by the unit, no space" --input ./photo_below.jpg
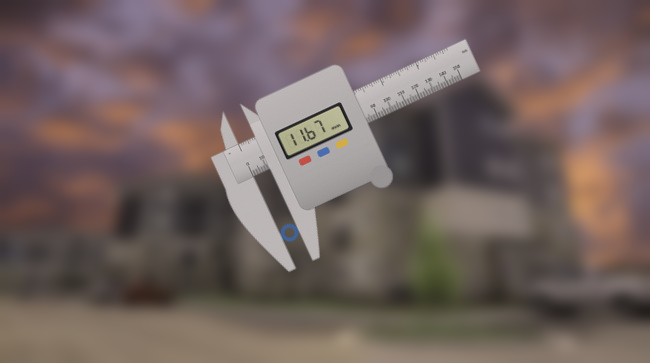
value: 11.67mm
